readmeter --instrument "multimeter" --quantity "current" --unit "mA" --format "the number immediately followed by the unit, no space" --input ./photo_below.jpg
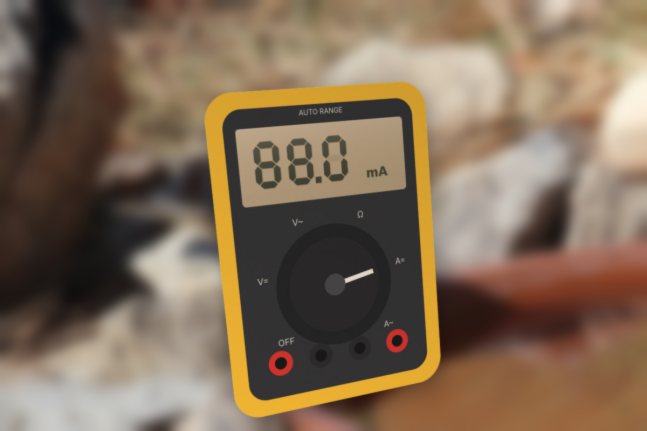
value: 88.0mA
